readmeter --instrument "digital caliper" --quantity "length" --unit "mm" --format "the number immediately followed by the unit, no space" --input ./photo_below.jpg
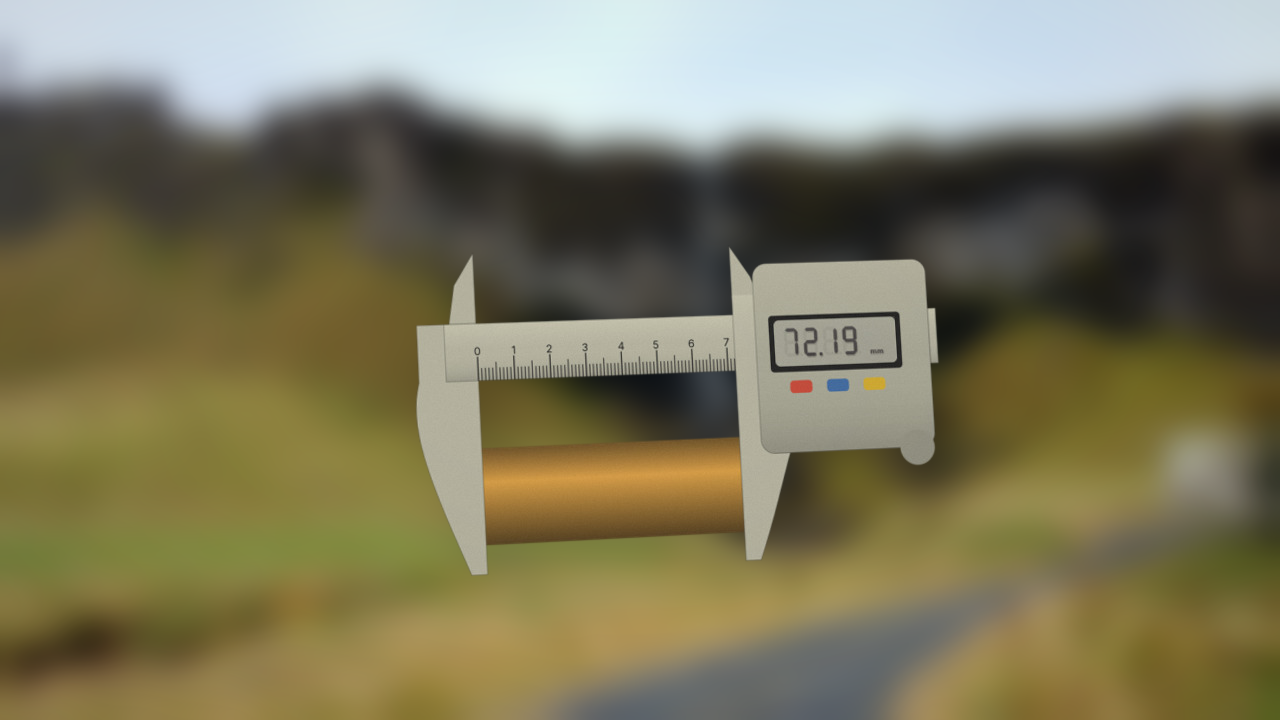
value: 72.19mm
